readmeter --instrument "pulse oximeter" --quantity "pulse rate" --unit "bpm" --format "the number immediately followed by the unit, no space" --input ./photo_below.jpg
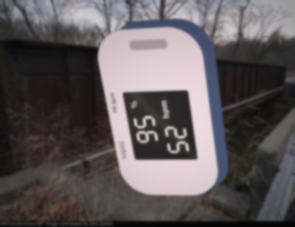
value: 52bpm
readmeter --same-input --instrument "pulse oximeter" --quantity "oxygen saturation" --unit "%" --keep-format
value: 95%
